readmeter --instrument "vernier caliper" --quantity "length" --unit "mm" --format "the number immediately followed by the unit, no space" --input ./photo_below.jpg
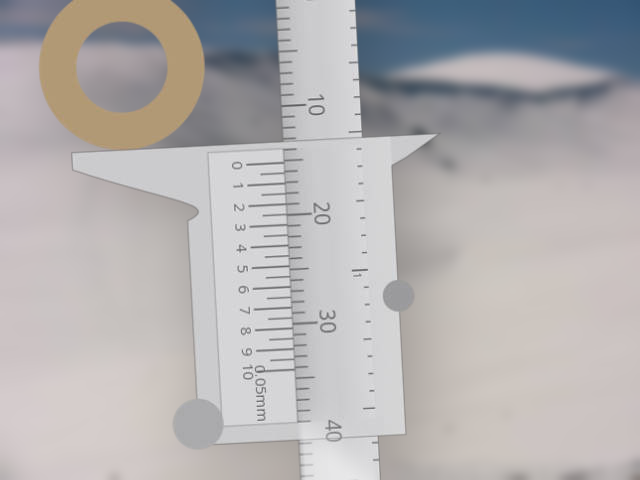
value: 15.2mm
